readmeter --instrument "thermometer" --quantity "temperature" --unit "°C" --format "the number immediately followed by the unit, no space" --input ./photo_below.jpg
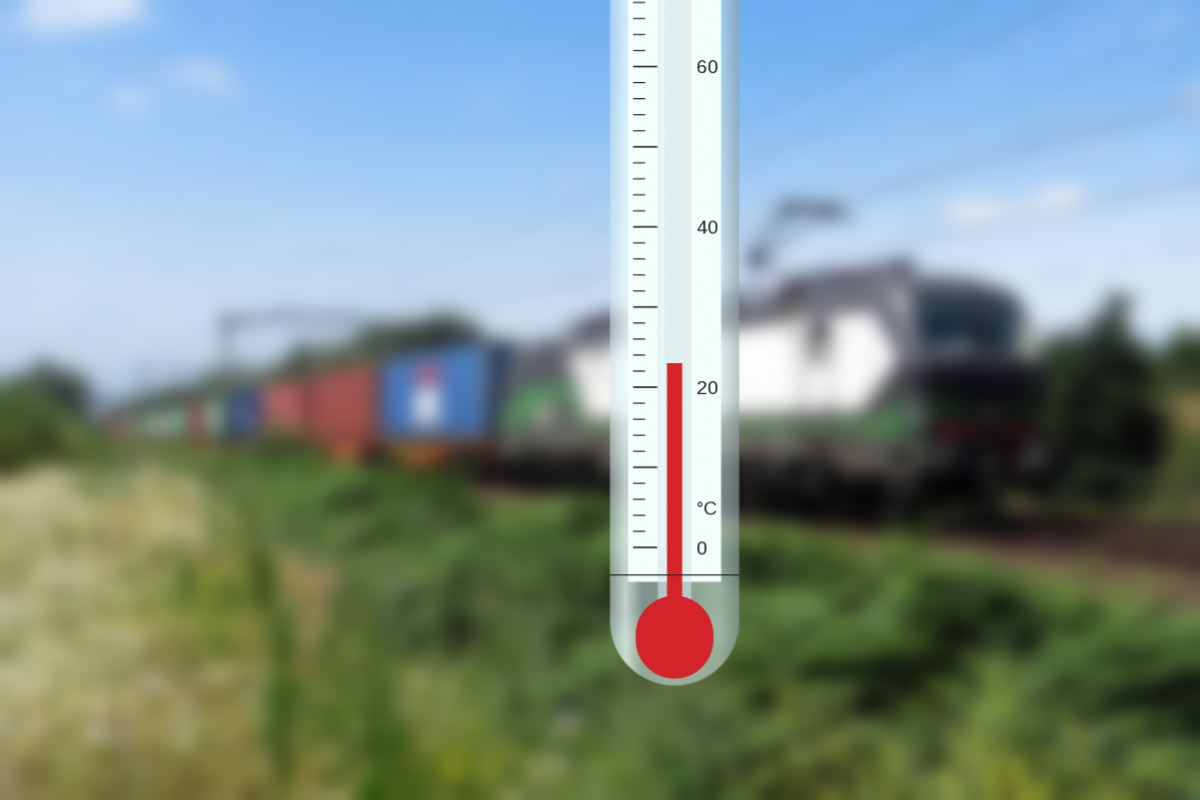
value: 23°C
